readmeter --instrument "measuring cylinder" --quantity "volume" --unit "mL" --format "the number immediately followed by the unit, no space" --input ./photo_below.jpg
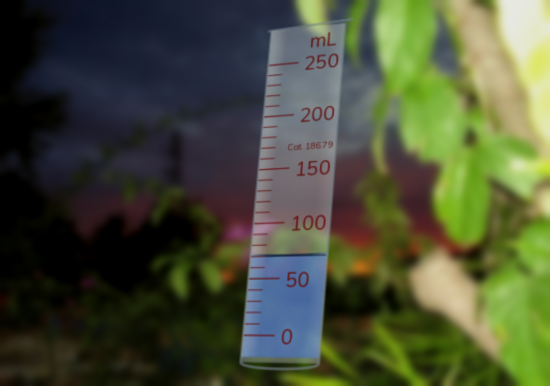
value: 70mL
